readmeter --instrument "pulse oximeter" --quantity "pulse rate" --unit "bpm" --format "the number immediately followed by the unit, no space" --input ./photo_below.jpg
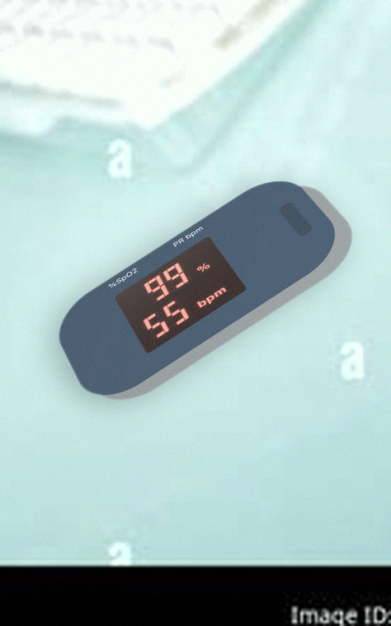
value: 55bpm
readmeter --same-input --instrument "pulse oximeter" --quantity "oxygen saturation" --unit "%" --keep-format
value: 99%
